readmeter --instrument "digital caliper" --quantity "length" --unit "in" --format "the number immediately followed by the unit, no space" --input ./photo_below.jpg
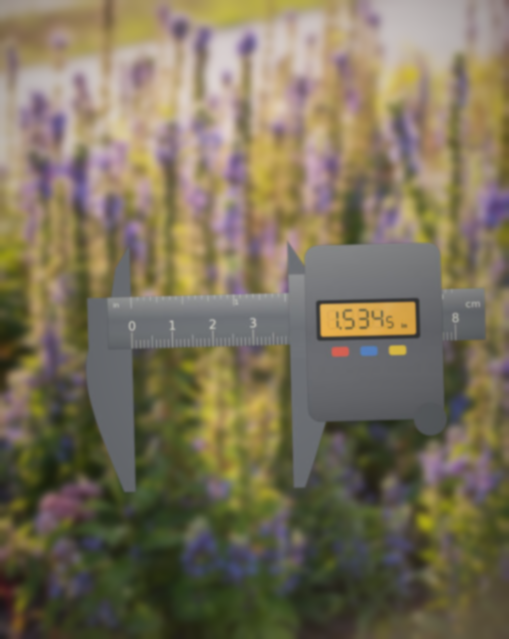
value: 1.5345in
